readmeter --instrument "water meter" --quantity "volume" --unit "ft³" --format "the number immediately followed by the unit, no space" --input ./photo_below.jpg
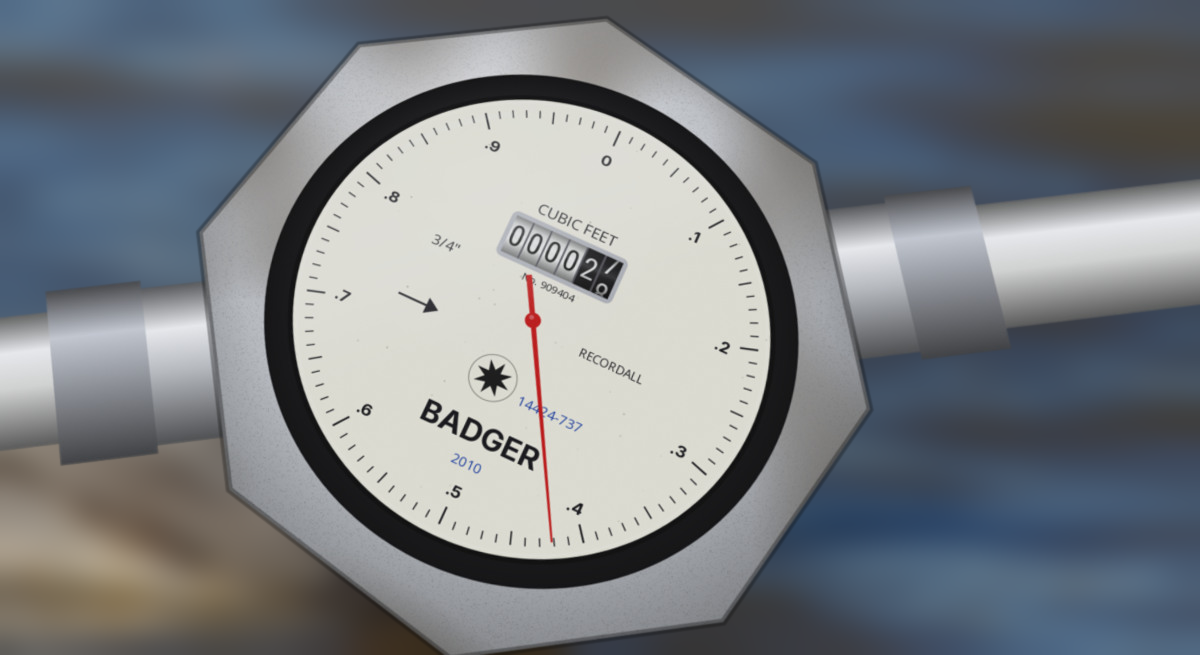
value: 27.42ft³
